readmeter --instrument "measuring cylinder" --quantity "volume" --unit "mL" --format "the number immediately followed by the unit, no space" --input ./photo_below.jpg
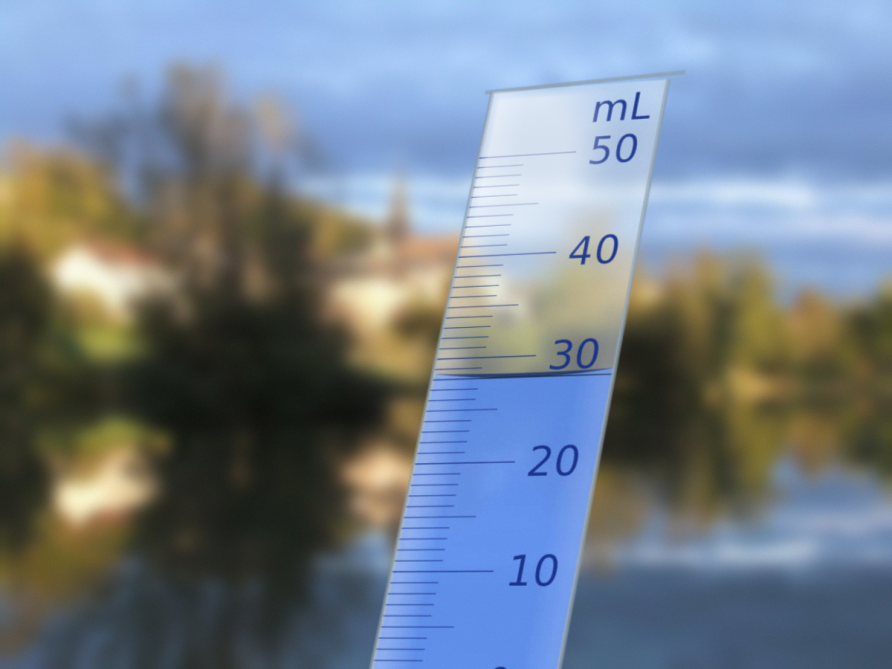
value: 28mL
